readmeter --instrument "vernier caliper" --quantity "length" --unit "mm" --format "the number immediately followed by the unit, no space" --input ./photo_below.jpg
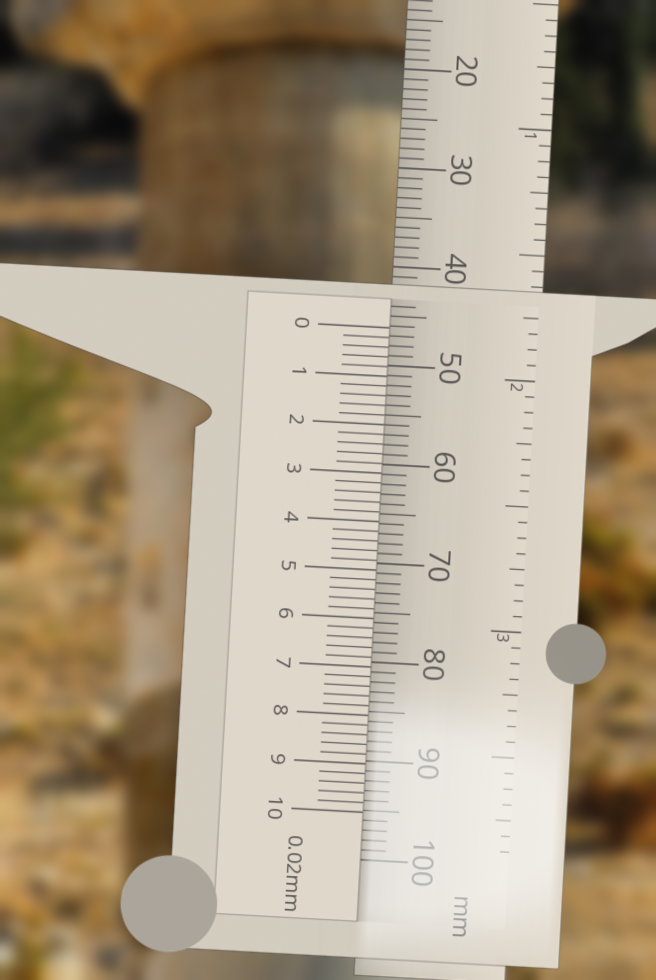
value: 46.2mm
